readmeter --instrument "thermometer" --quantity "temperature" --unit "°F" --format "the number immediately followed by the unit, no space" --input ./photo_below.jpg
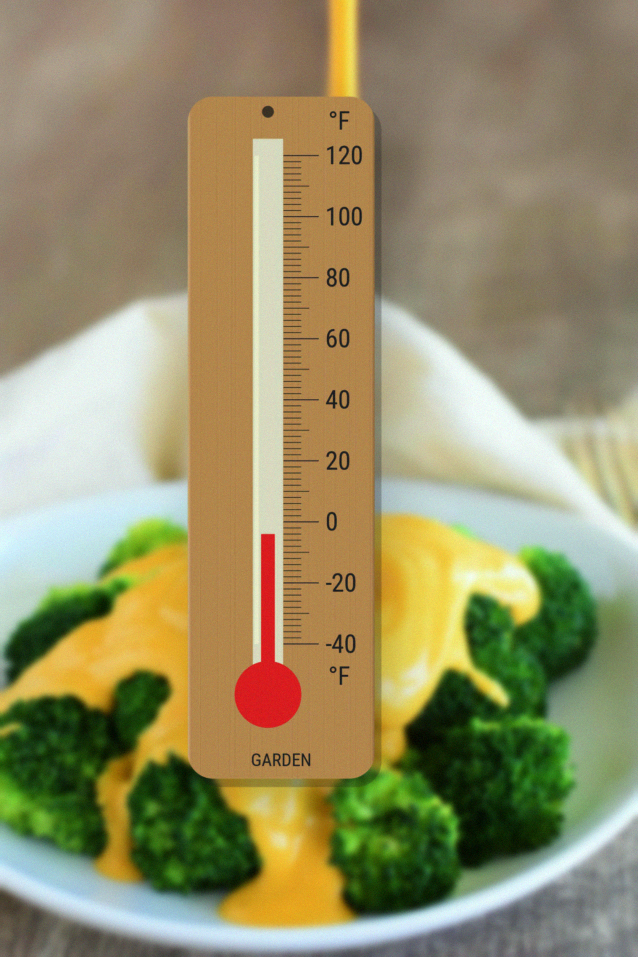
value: -4°F
